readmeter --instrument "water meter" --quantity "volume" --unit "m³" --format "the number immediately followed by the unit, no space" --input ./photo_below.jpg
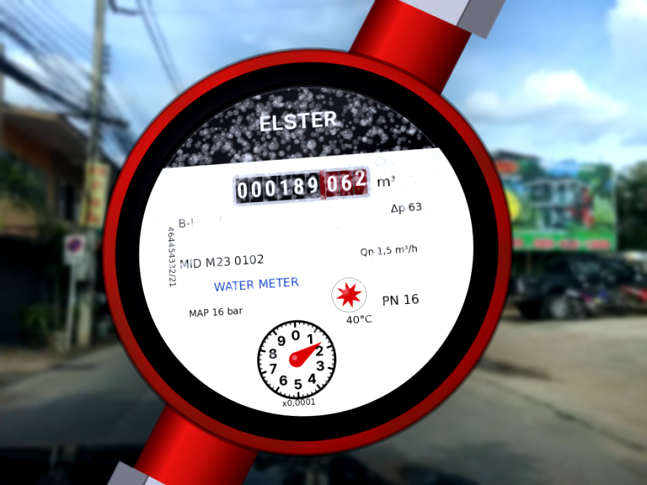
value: 189.0621m³
